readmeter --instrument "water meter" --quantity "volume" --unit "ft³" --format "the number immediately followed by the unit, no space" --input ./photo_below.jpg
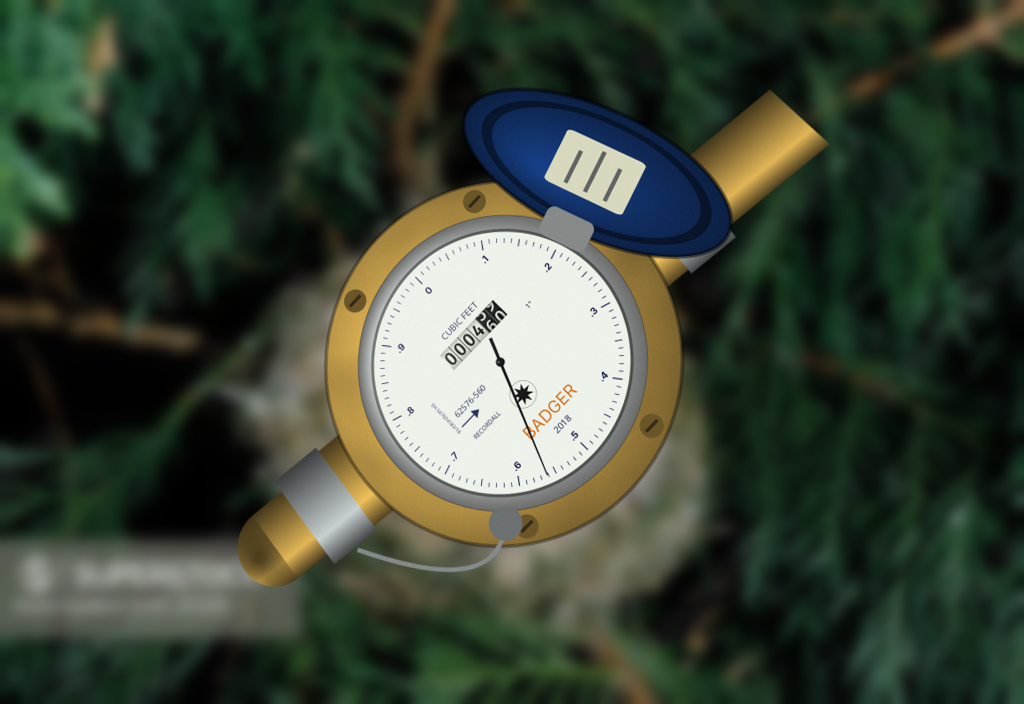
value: 459.56ft³
